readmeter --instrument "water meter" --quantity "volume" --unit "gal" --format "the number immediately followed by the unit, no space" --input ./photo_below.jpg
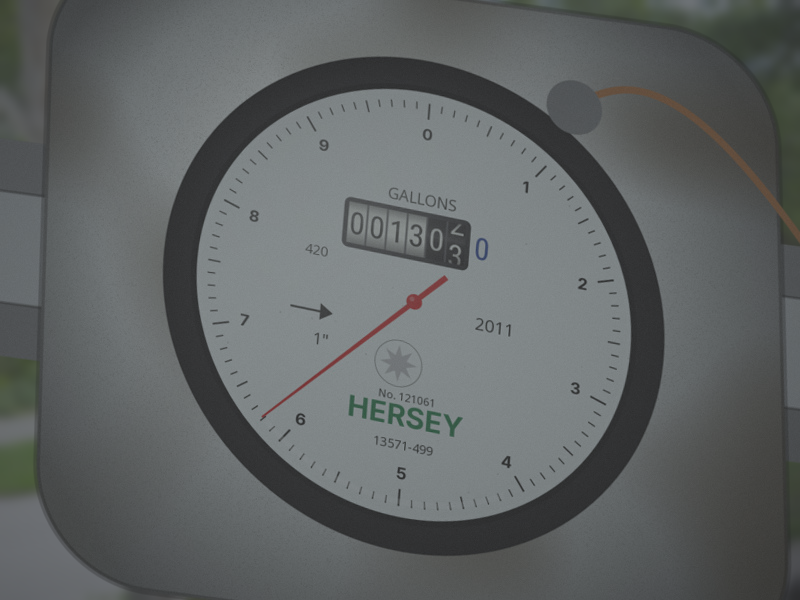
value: 13026.2gal
